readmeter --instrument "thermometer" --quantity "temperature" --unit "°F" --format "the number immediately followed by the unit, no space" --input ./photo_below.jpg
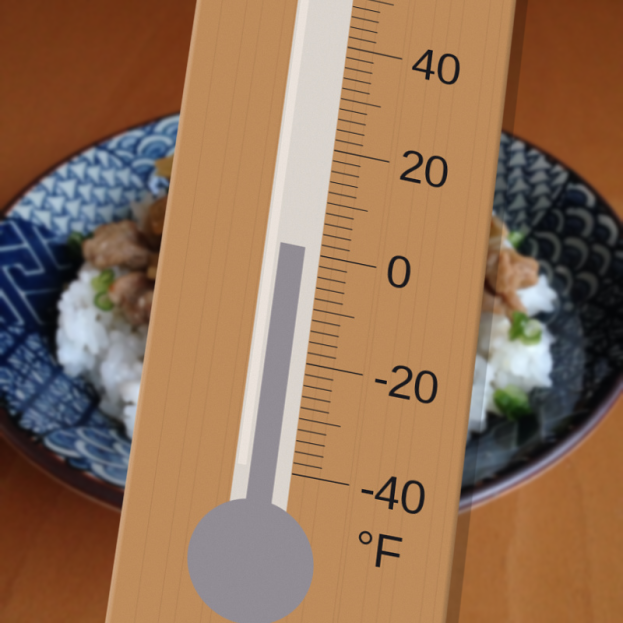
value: 1°F
